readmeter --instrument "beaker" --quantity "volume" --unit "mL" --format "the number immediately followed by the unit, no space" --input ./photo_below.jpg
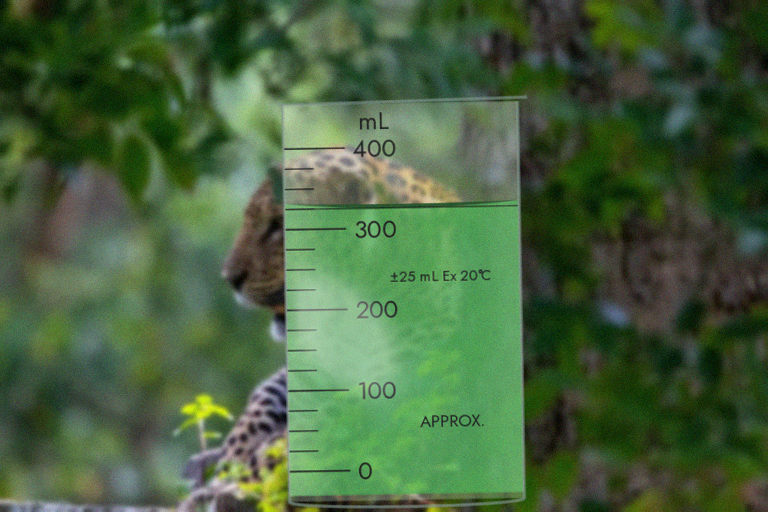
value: 325mL
